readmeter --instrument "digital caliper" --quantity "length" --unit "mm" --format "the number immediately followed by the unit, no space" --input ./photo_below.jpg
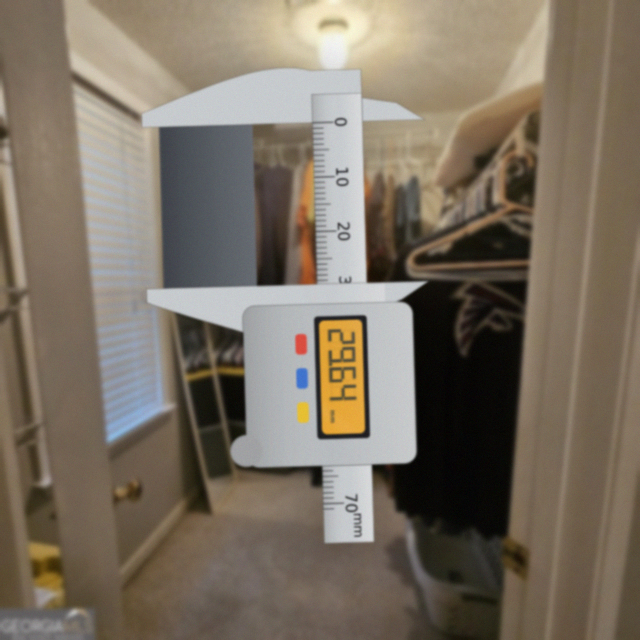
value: 29.64mm
